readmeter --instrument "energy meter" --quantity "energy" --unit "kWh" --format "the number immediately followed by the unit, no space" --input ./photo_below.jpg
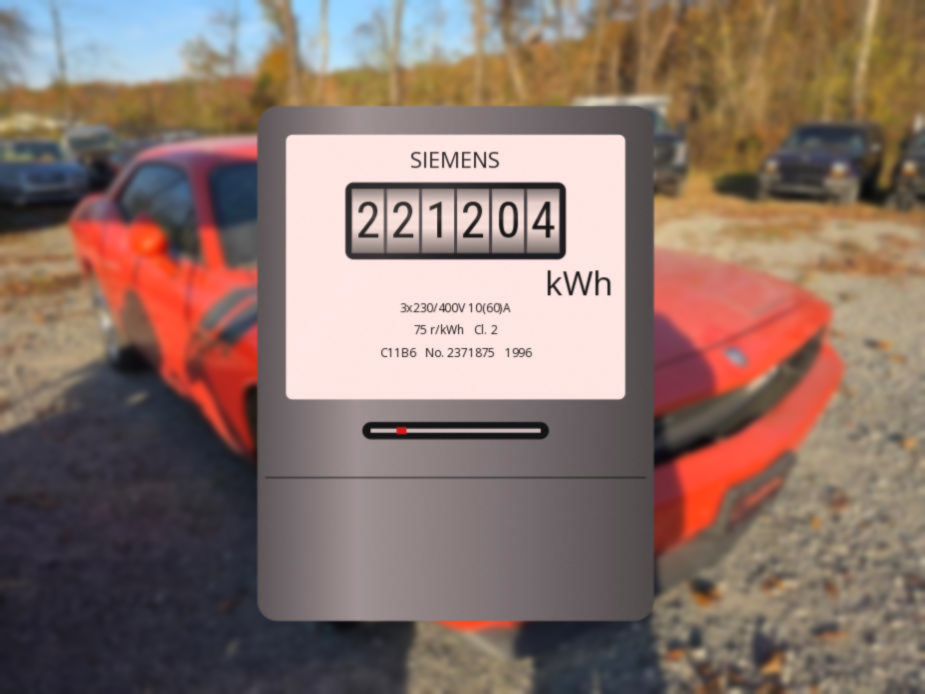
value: 221204kWh
